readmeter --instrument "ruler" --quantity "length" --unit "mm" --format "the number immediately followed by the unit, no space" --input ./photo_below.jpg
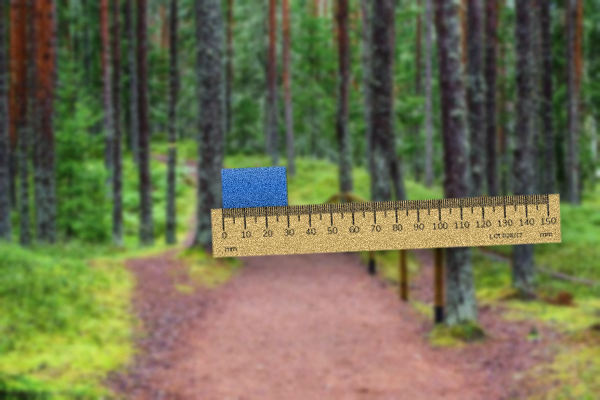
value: 30mm
